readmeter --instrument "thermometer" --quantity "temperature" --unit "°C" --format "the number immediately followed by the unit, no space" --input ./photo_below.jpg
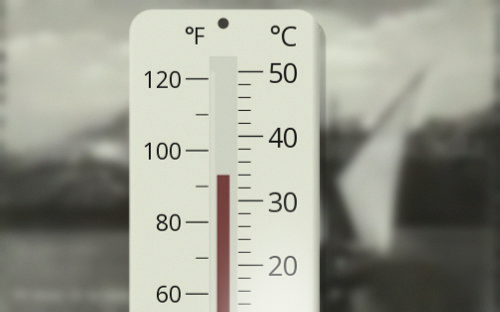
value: 34°C
